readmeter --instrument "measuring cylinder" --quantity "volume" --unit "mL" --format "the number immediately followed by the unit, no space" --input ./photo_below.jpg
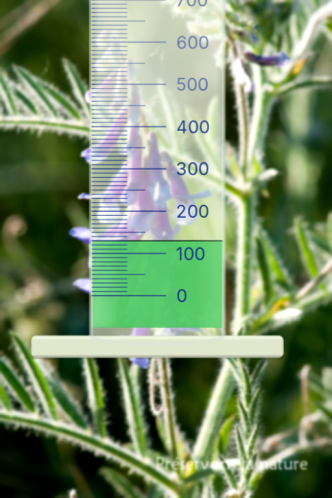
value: 130mL
